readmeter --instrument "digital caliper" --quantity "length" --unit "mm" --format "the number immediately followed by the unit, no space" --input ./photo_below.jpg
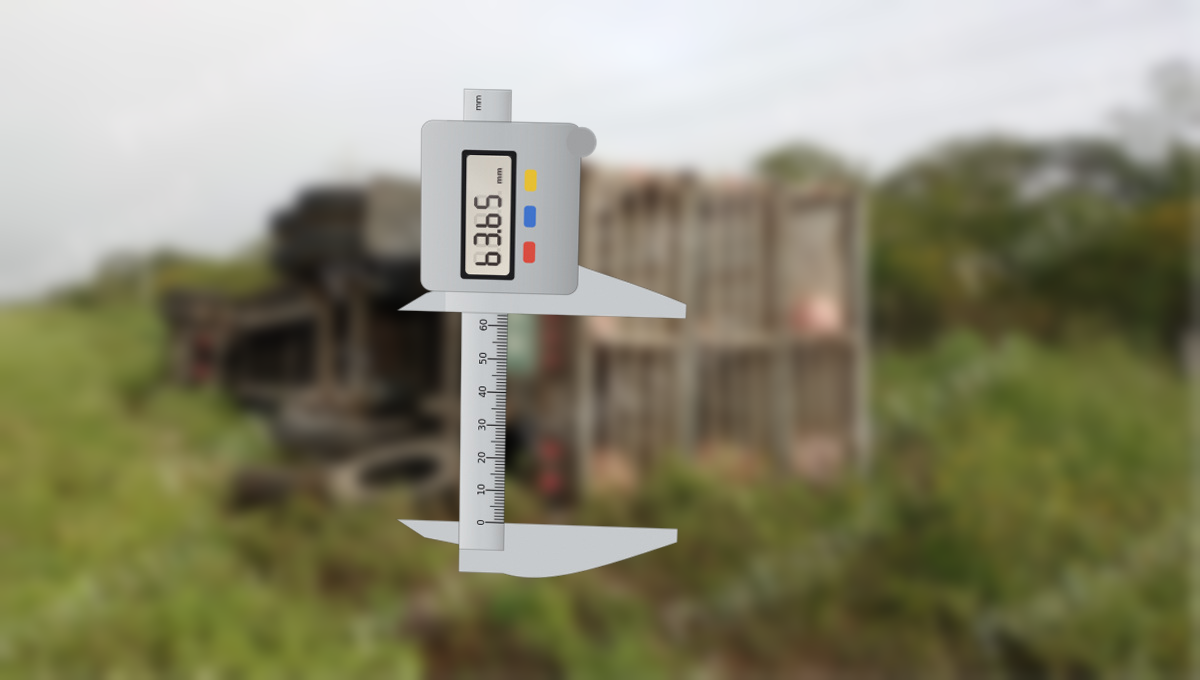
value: 63.65mm
